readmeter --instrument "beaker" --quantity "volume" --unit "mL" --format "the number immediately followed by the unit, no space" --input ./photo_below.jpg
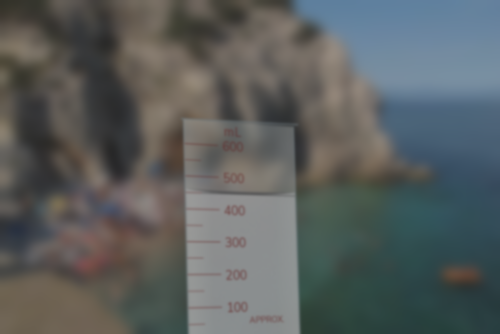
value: 450mL
